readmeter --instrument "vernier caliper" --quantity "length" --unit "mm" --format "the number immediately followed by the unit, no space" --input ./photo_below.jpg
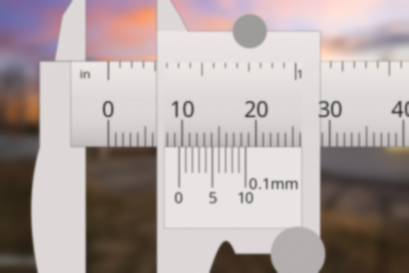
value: 9.6mm
